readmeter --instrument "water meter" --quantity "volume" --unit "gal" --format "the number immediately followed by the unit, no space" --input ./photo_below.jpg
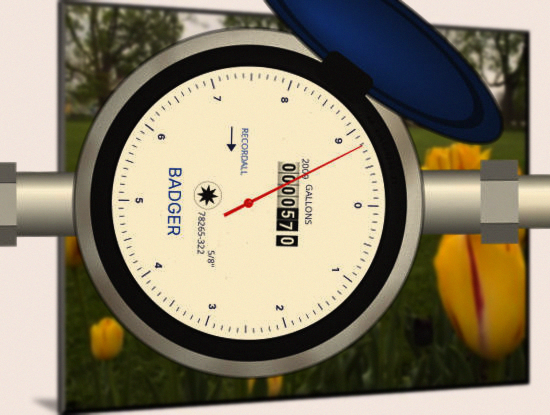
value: 569.2gal
